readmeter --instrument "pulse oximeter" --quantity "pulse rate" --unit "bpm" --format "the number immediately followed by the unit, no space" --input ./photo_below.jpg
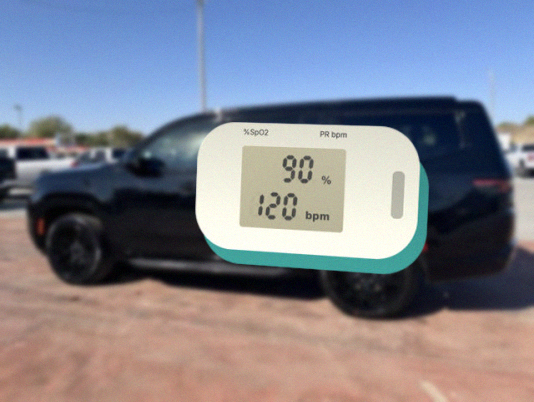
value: 120bpm
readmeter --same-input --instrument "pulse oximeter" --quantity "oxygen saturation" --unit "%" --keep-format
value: 90%
